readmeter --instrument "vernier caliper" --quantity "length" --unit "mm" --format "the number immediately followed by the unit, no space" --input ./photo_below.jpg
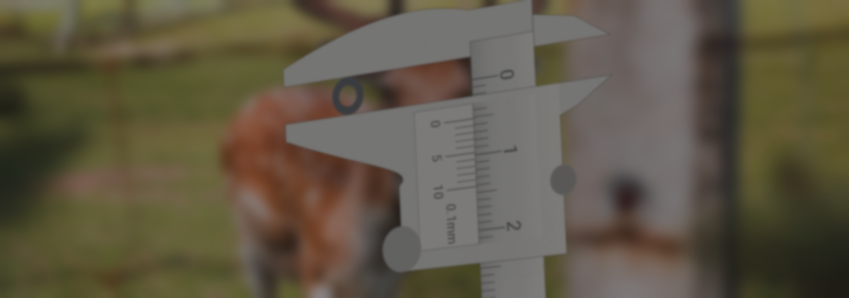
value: 5.2mm
